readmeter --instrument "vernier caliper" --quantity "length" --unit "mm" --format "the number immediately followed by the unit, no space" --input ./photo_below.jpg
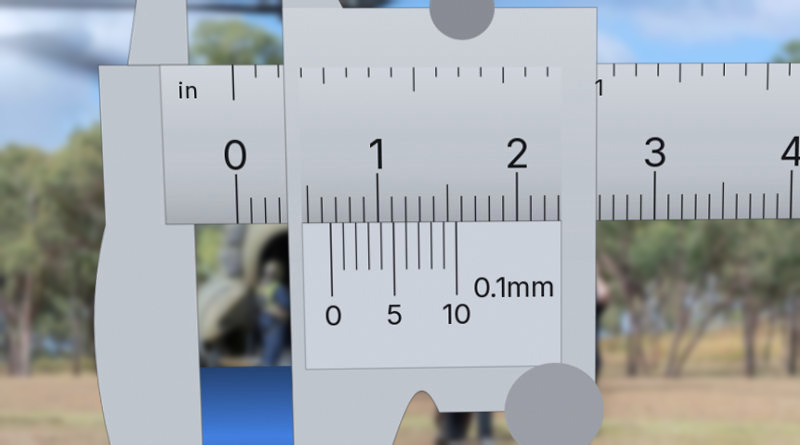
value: 6.6mm
